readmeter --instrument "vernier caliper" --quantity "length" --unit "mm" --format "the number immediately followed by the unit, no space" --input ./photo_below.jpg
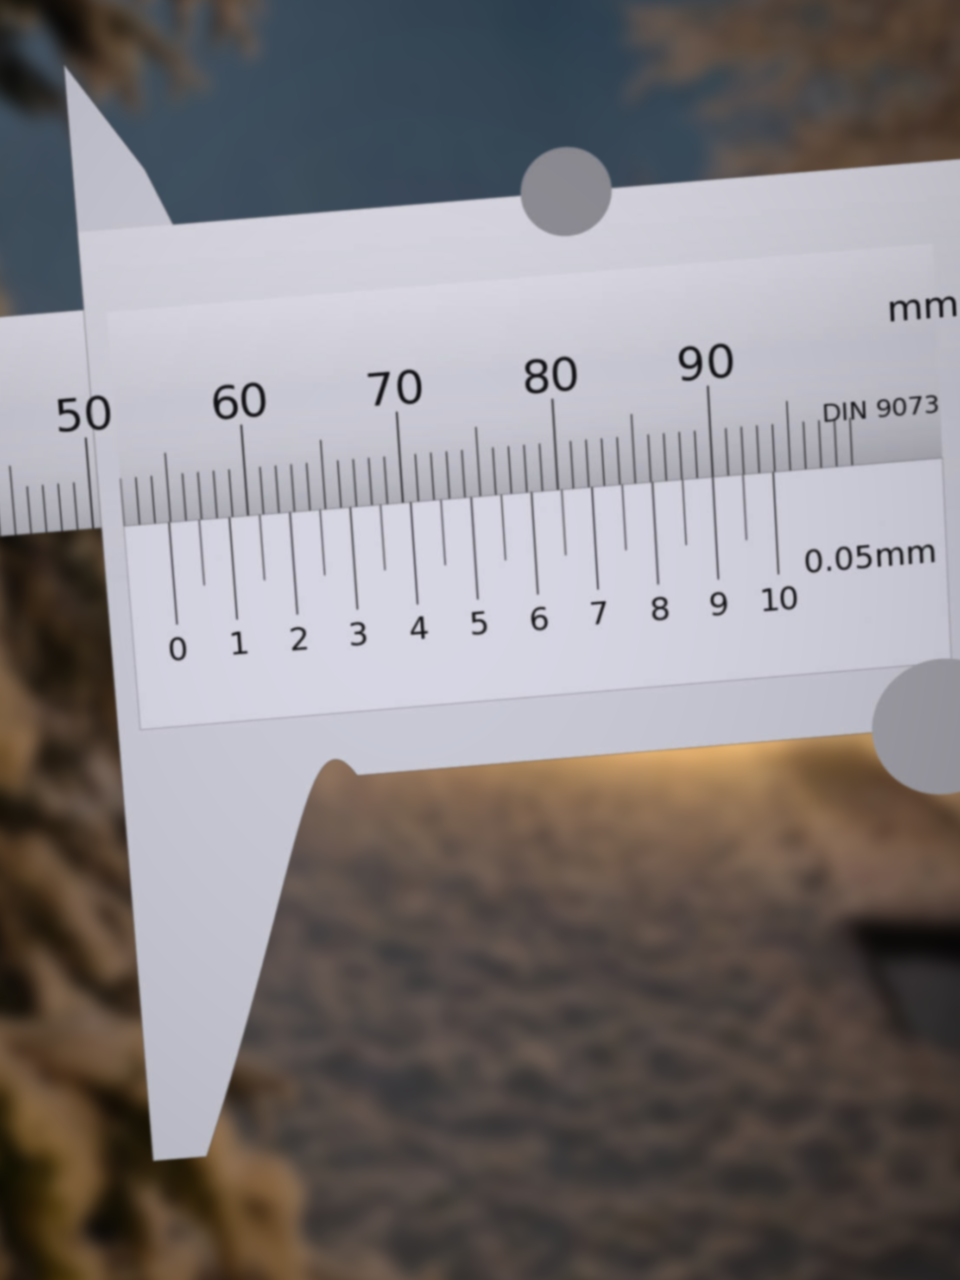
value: 54.9mm
